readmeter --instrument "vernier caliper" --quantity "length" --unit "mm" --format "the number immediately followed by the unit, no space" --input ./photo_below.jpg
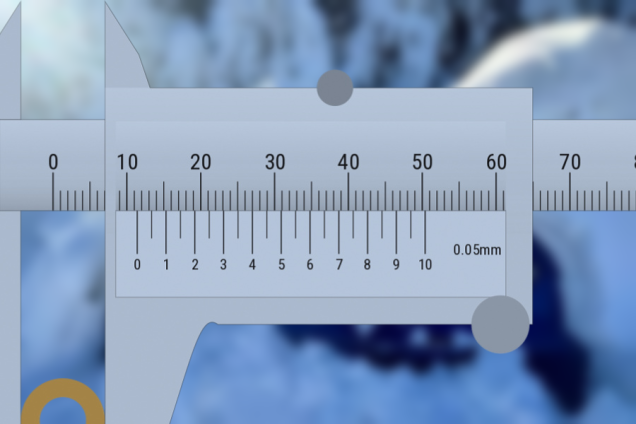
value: 11.4mm
